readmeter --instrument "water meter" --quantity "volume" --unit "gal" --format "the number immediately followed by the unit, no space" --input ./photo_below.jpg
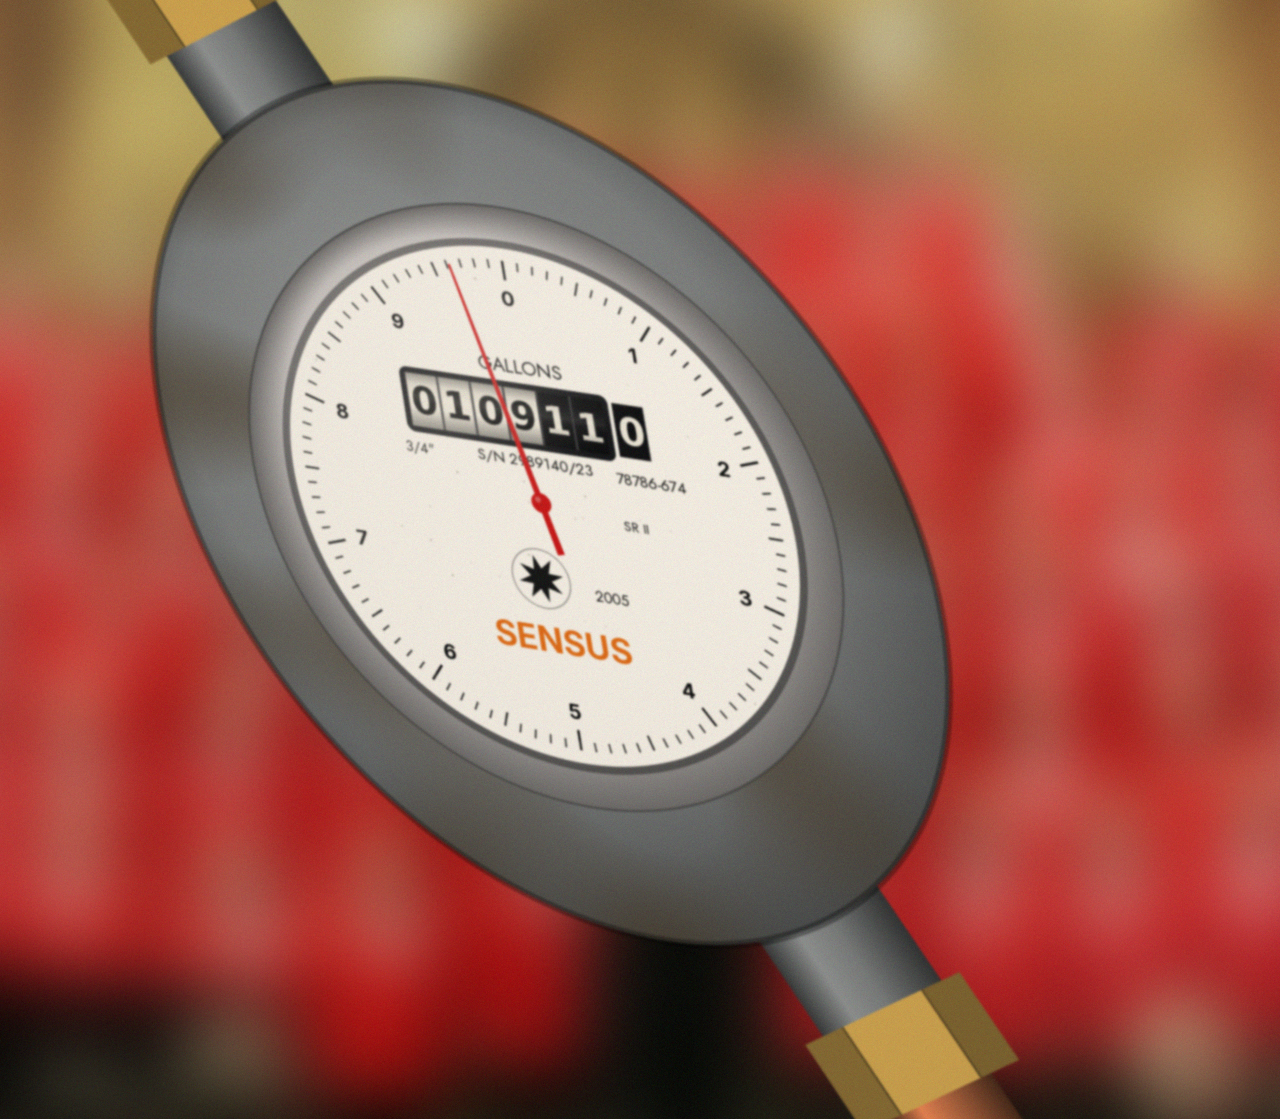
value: 109109.6gal
